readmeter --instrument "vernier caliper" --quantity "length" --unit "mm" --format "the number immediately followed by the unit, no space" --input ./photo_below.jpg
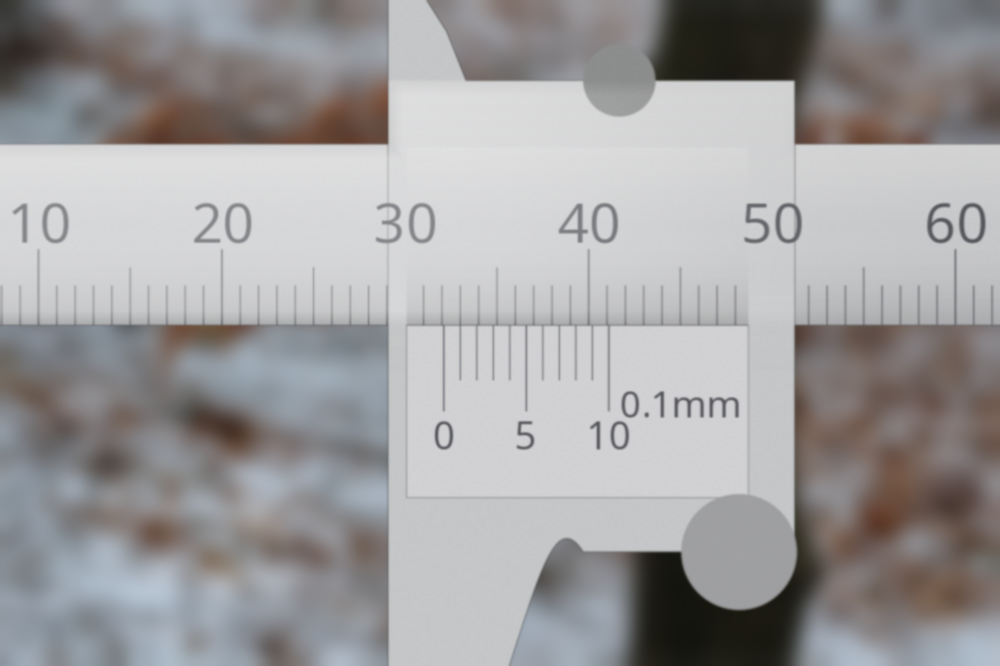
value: 32.1mm
